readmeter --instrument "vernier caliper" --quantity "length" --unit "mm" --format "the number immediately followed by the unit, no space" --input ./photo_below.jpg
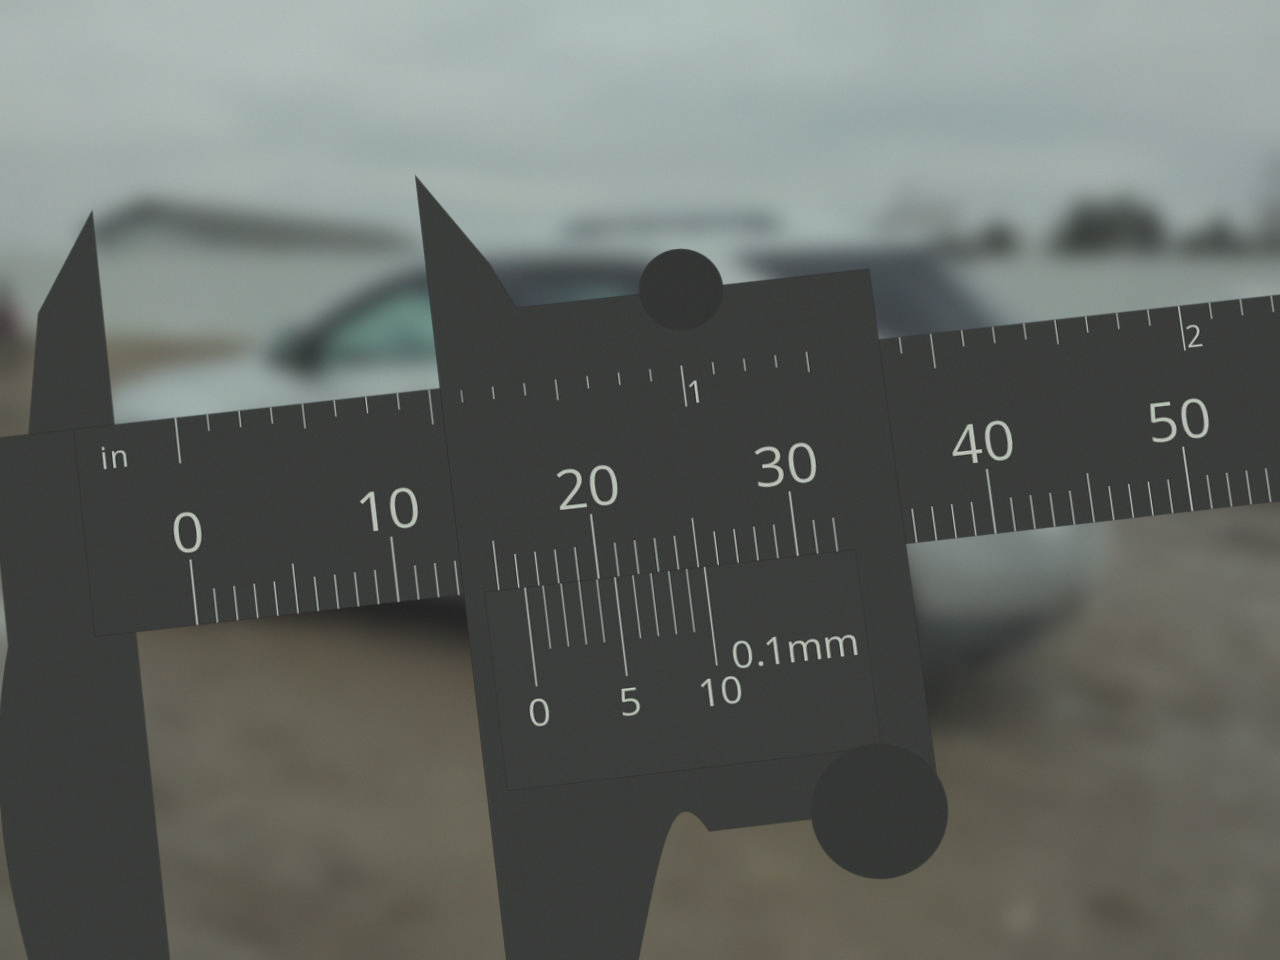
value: 16.3mm
